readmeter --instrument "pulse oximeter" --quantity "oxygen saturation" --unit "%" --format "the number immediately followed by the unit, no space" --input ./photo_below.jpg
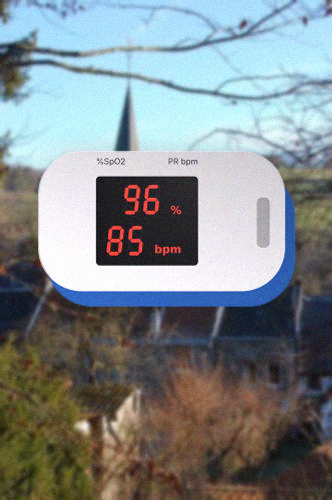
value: 96%
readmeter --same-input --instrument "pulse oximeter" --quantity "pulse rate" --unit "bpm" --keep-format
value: 85bpm
